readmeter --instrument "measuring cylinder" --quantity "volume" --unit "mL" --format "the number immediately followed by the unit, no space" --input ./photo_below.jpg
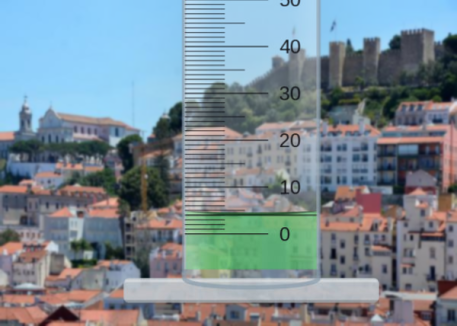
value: 4mL
